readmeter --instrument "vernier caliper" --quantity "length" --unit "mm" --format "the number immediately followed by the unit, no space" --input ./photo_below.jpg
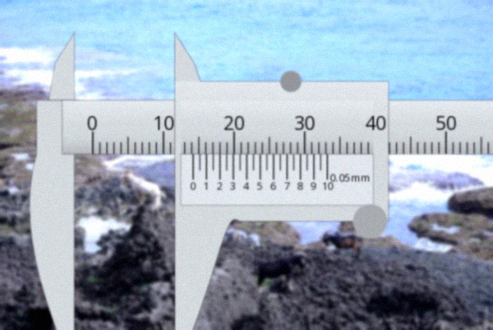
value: 14.2mm
